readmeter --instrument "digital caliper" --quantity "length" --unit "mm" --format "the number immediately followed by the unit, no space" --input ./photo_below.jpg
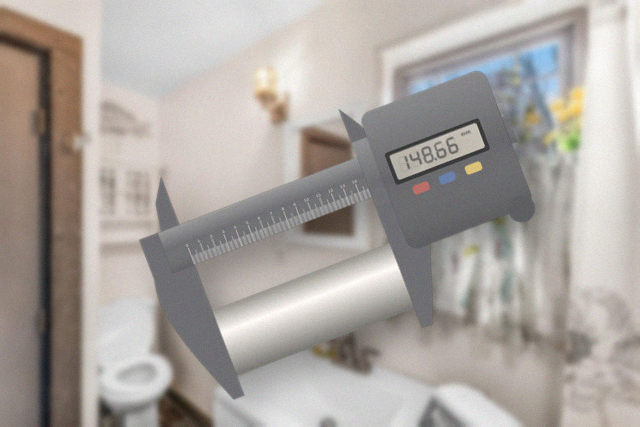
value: 148.66mm
